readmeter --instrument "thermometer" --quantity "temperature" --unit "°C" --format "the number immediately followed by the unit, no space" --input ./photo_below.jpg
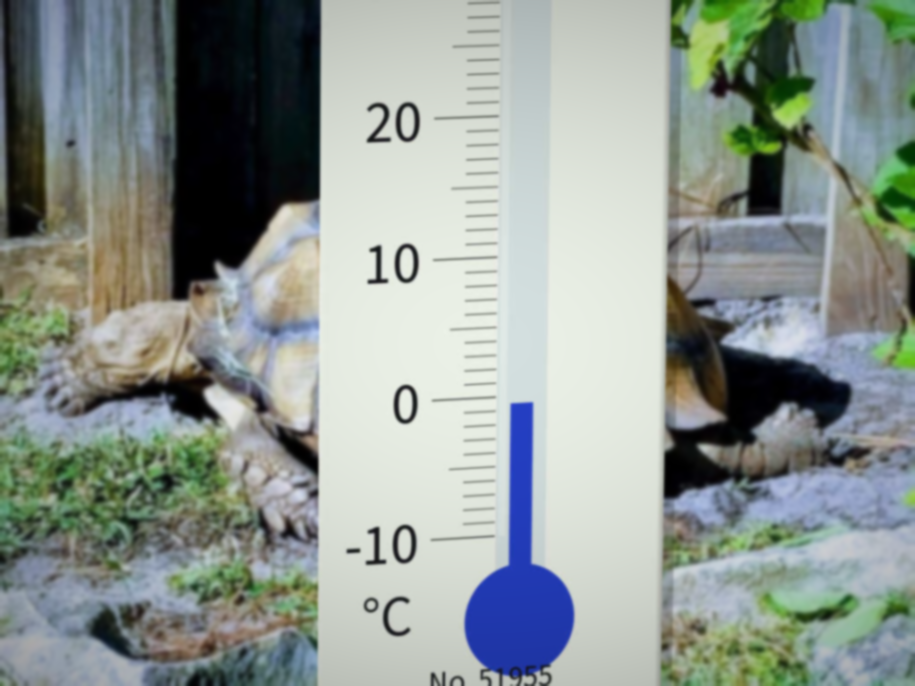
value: -0.5°C
